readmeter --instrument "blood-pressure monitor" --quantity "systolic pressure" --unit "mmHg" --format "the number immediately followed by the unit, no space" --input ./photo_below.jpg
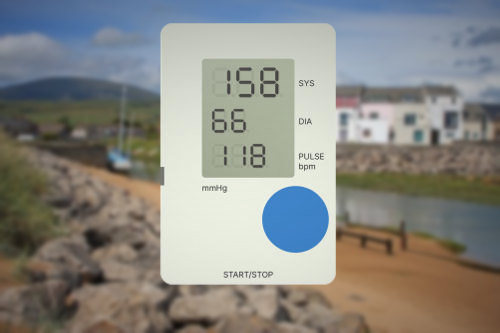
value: 158mmHg
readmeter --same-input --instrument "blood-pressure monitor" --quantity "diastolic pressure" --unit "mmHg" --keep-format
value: 66mmHg
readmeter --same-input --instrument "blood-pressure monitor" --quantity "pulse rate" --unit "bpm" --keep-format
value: 118bpm
